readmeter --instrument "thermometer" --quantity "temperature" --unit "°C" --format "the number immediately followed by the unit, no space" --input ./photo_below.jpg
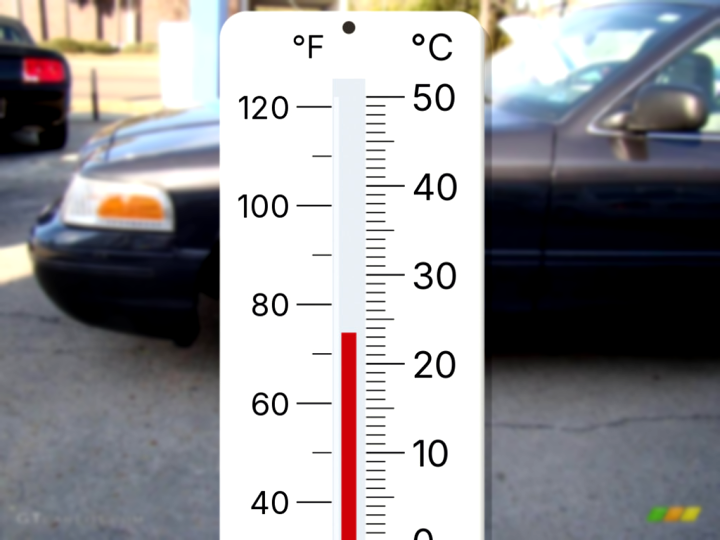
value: 23.5°C
